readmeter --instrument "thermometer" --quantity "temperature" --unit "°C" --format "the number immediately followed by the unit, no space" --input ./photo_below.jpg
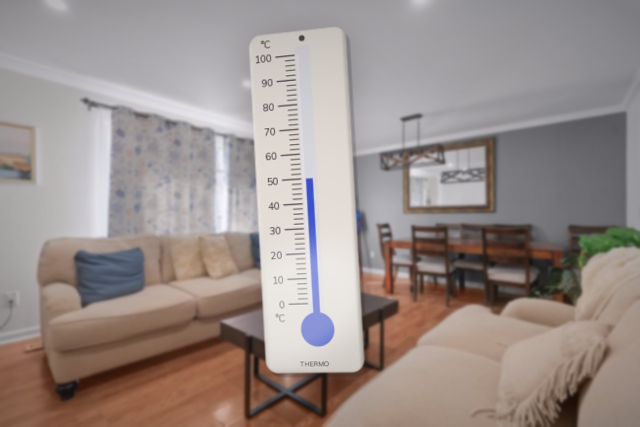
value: 50°C
